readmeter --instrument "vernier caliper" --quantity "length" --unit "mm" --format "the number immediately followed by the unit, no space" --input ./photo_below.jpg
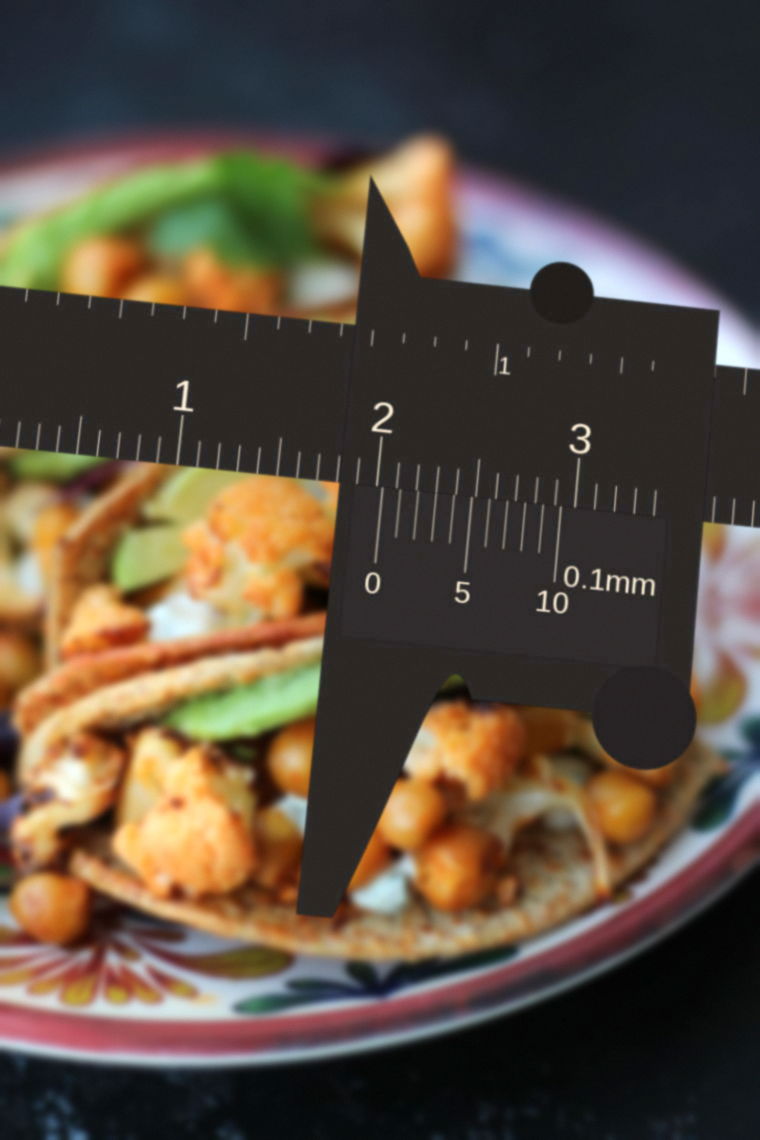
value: 20.3mm
